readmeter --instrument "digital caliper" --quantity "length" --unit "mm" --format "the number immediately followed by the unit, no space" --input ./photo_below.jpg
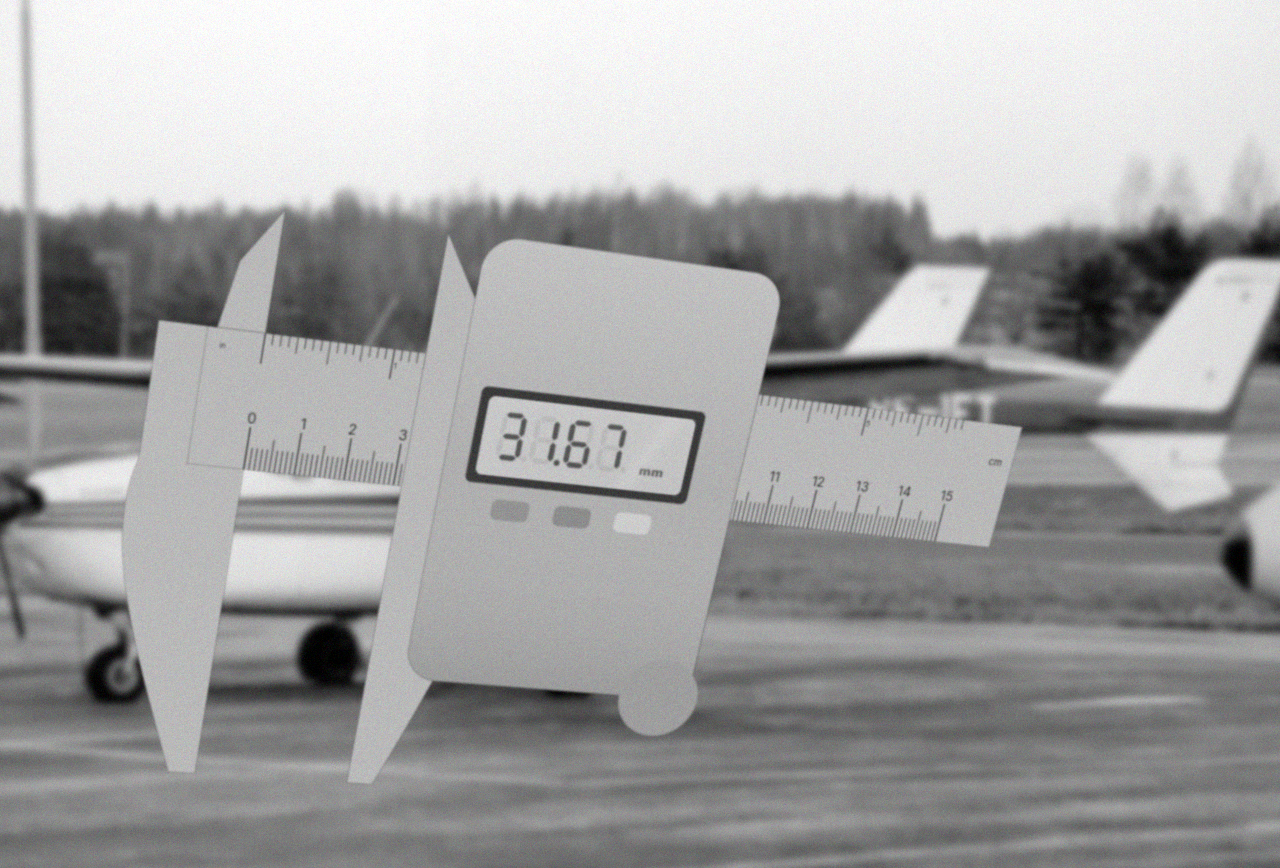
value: 31.67mm
